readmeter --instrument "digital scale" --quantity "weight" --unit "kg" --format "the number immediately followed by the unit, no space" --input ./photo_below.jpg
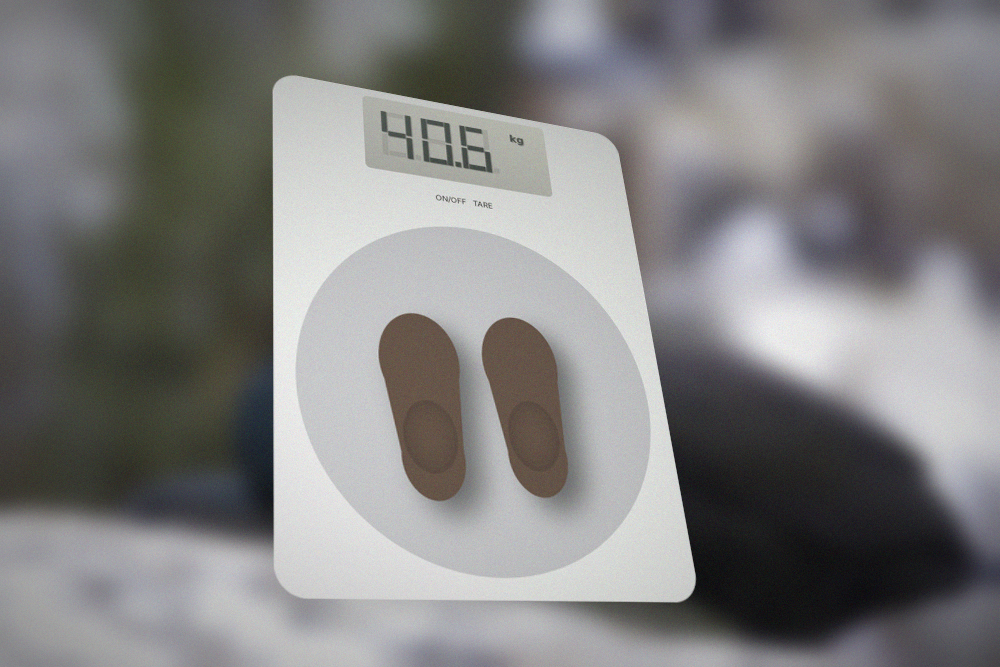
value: 40.6kg
